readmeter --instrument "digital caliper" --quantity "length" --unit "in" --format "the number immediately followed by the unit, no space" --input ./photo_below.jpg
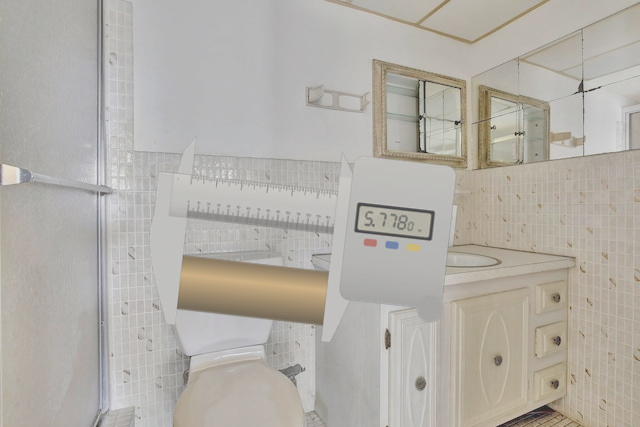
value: 5.7780in
